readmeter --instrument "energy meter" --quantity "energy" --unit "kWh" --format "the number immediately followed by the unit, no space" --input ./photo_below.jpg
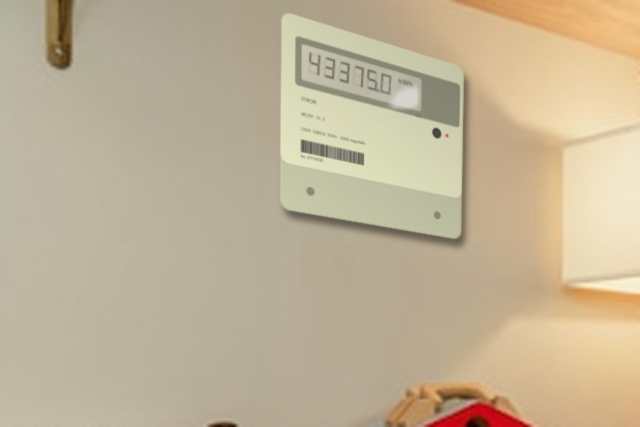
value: 43375.0kWh
